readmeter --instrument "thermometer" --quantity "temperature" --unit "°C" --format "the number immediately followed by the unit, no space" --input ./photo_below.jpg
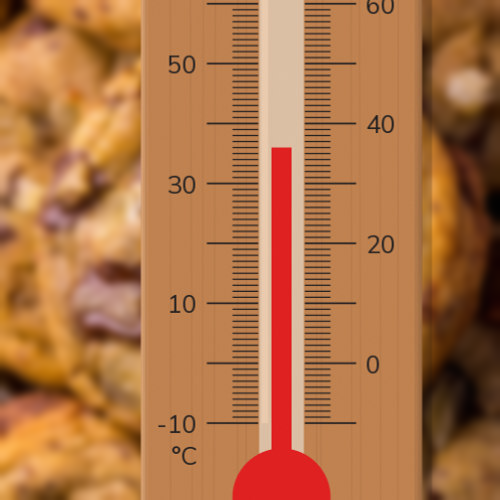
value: 36°C
